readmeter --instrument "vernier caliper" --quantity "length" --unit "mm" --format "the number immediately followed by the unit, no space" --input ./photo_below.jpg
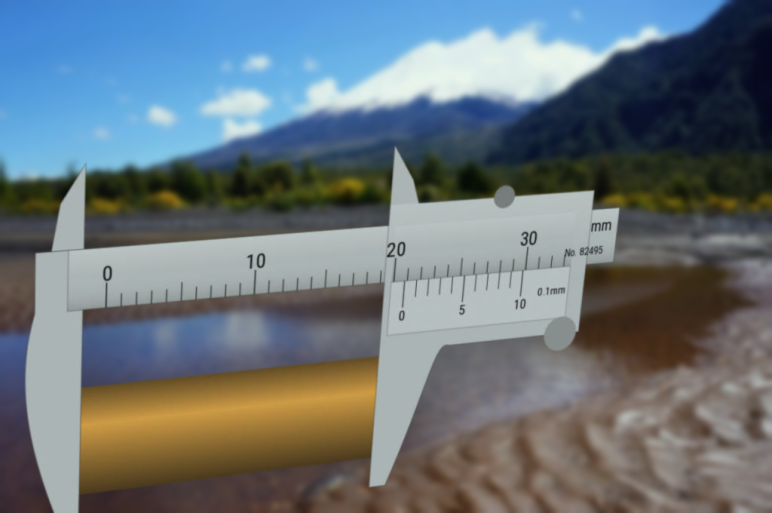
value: 20.8mm
